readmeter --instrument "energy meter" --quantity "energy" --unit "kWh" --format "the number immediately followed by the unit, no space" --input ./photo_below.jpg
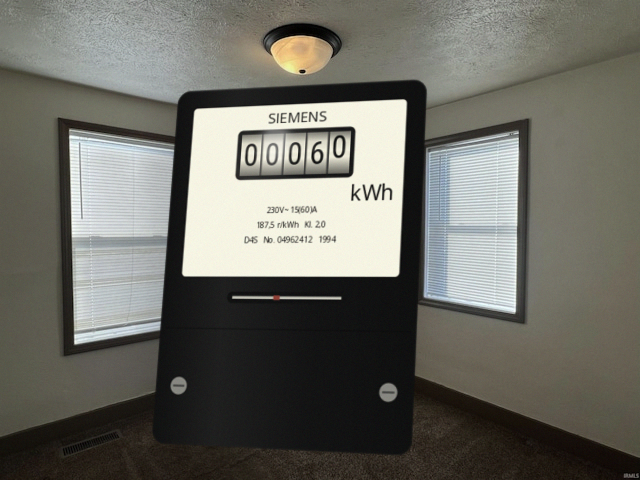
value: 60kWh
